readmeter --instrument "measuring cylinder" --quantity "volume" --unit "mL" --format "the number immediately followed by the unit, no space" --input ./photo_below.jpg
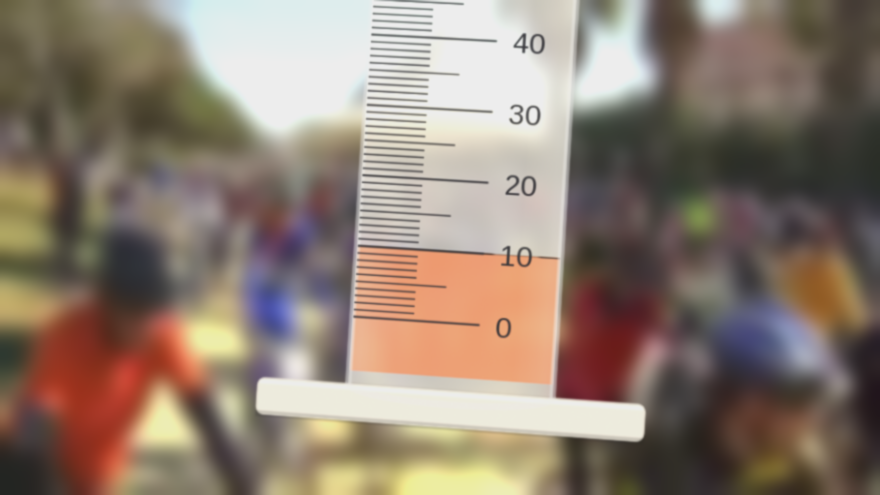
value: 10mL
